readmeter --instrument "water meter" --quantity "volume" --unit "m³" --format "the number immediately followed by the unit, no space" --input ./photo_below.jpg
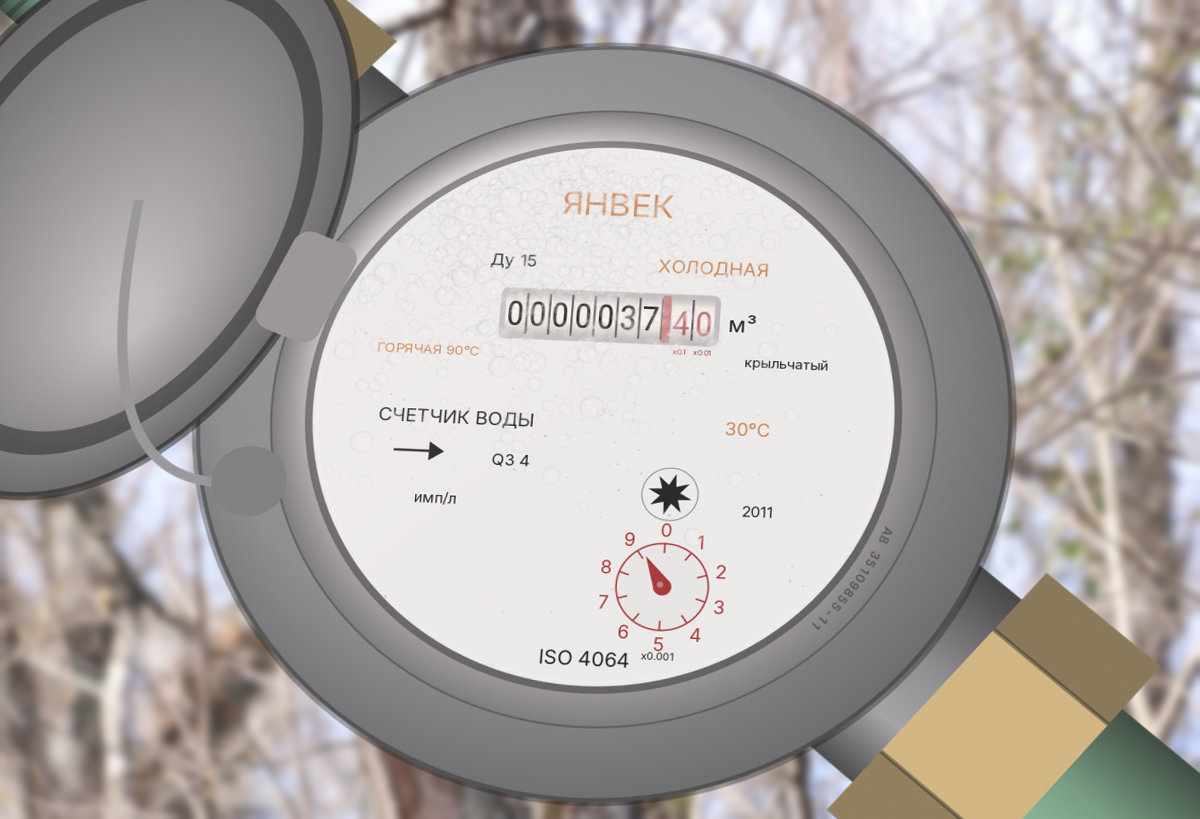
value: 37.399m³
